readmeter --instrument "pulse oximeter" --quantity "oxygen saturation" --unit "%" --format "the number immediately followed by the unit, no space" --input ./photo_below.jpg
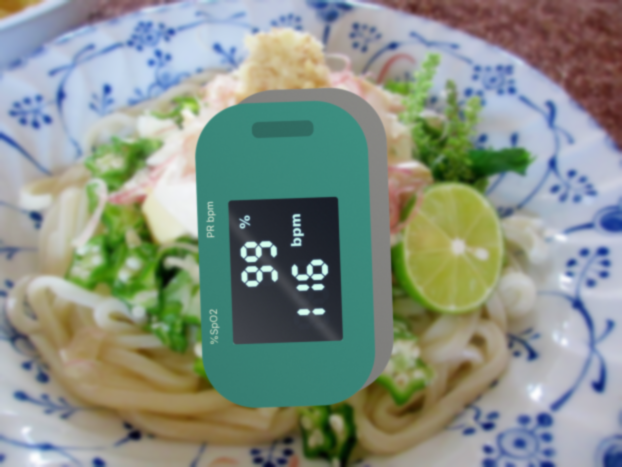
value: 99%
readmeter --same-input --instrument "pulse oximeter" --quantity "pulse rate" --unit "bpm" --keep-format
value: 116bpm
